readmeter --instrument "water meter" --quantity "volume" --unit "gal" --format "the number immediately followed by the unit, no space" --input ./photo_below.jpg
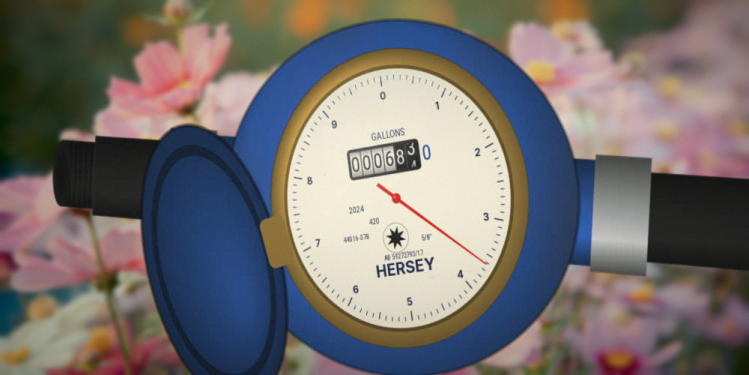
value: 6833.6gal
